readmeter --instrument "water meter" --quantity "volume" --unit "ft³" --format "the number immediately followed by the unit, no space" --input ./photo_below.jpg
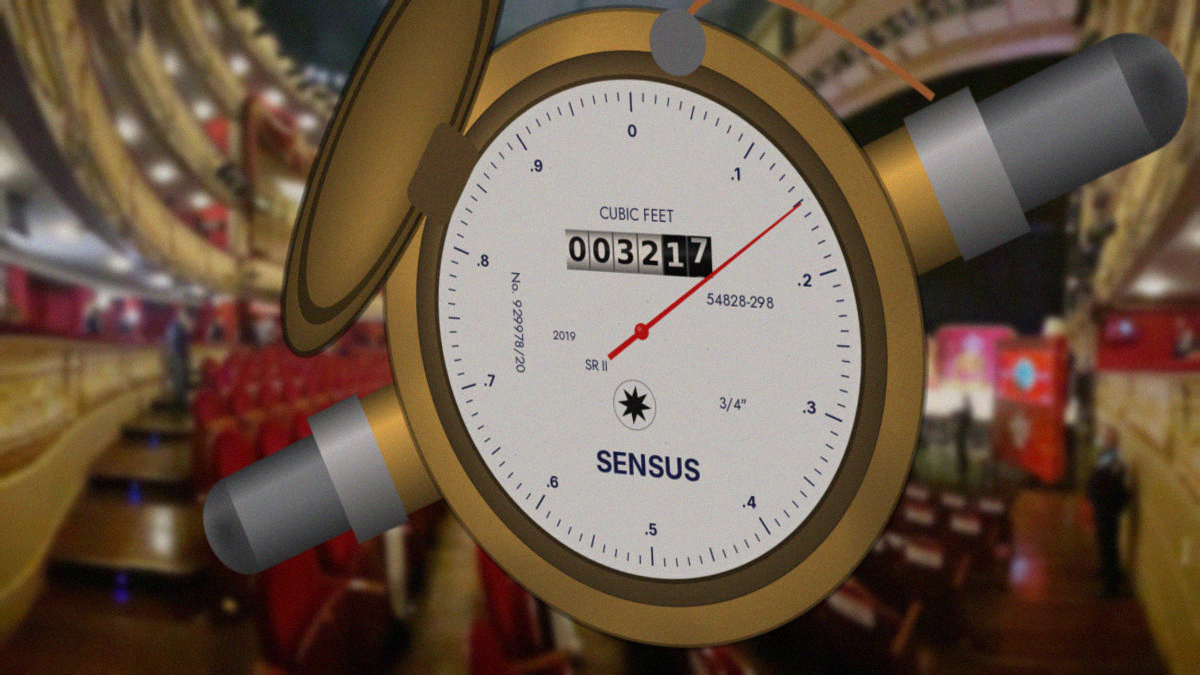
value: 3217.15ft³
